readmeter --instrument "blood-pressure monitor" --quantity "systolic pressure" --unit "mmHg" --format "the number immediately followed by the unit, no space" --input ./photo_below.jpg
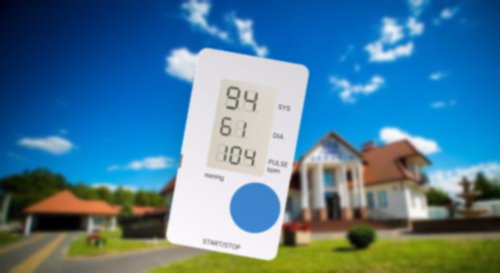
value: 94mmHg
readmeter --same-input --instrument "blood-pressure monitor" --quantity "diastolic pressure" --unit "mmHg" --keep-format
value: 61mmHg
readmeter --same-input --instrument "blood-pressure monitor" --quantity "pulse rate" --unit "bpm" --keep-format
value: 104bpm
